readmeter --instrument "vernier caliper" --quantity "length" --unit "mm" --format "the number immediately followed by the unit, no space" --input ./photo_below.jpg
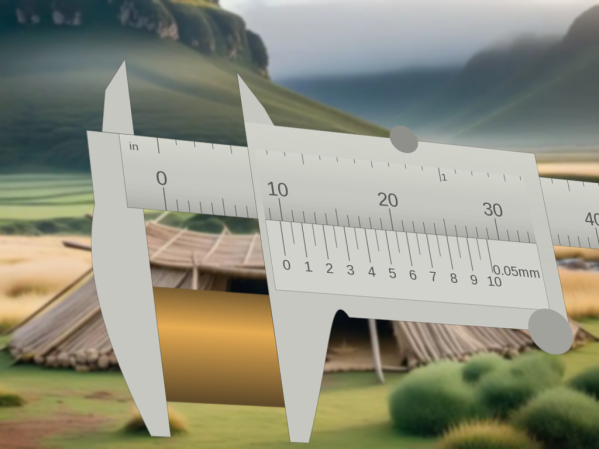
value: 9.8mm
